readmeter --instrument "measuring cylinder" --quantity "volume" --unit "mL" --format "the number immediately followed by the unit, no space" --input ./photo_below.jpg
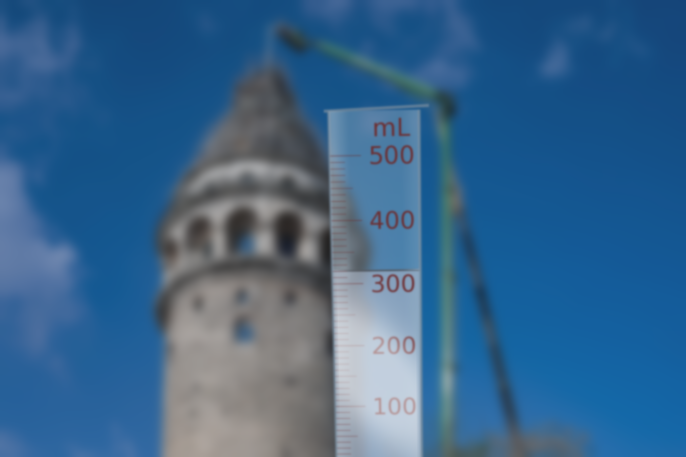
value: 320mL
